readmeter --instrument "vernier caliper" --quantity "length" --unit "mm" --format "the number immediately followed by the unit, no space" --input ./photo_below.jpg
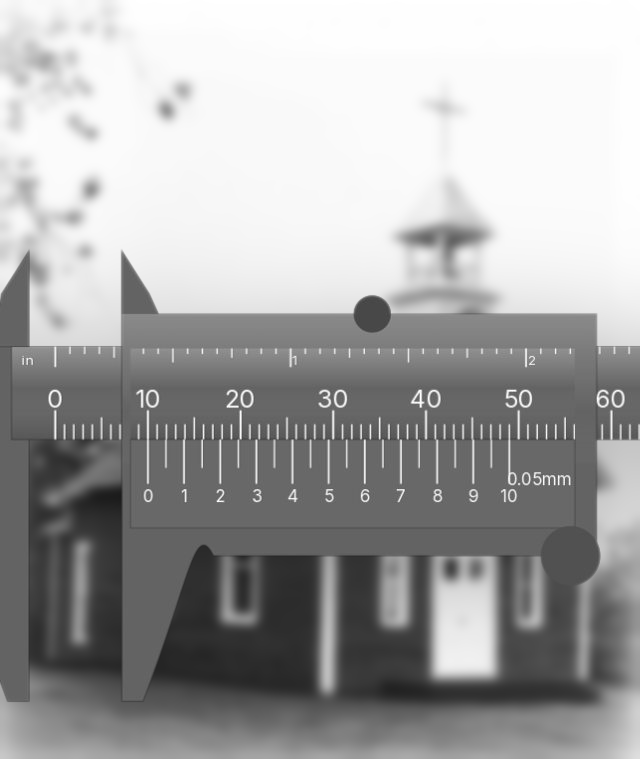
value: 10.0mm
